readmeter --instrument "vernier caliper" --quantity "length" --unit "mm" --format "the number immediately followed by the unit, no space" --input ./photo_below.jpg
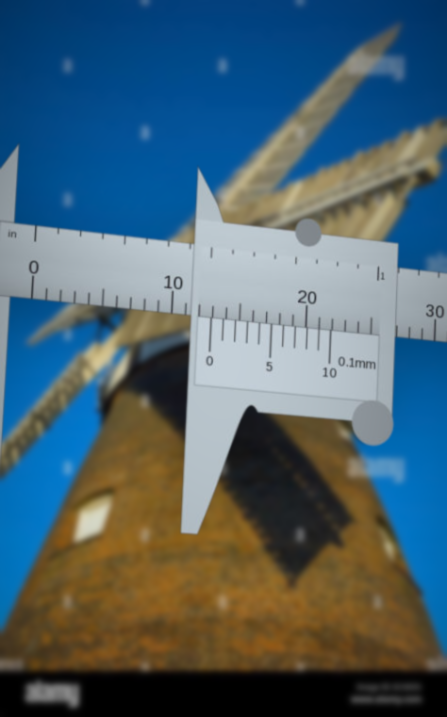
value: 12.9mm
